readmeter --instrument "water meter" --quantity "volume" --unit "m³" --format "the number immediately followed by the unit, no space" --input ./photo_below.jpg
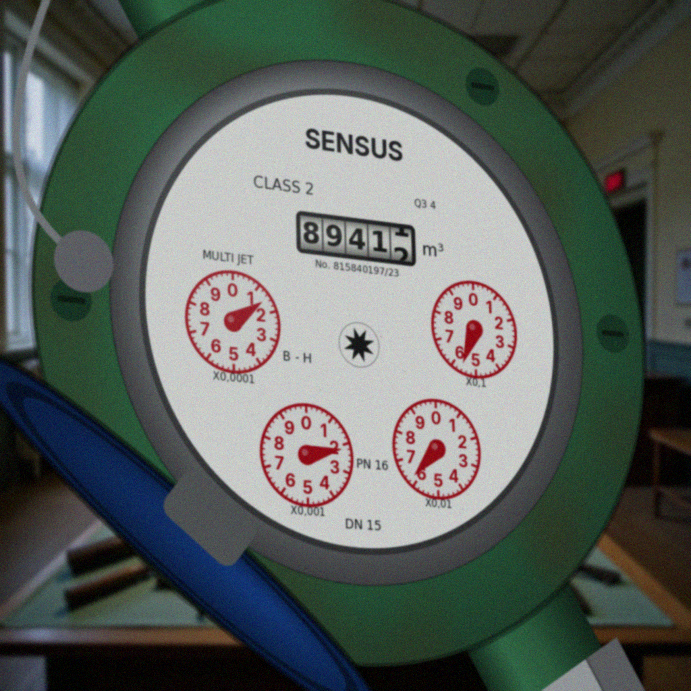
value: 89411.5621m³
